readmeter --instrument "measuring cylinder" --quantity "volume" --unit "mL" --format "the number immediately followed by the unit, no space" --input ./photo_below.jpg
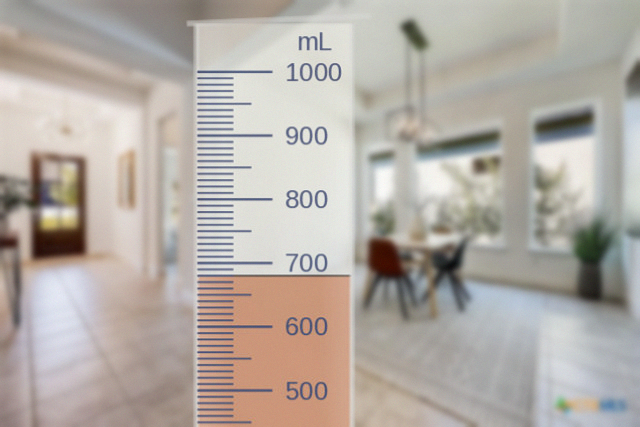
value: 680mL
